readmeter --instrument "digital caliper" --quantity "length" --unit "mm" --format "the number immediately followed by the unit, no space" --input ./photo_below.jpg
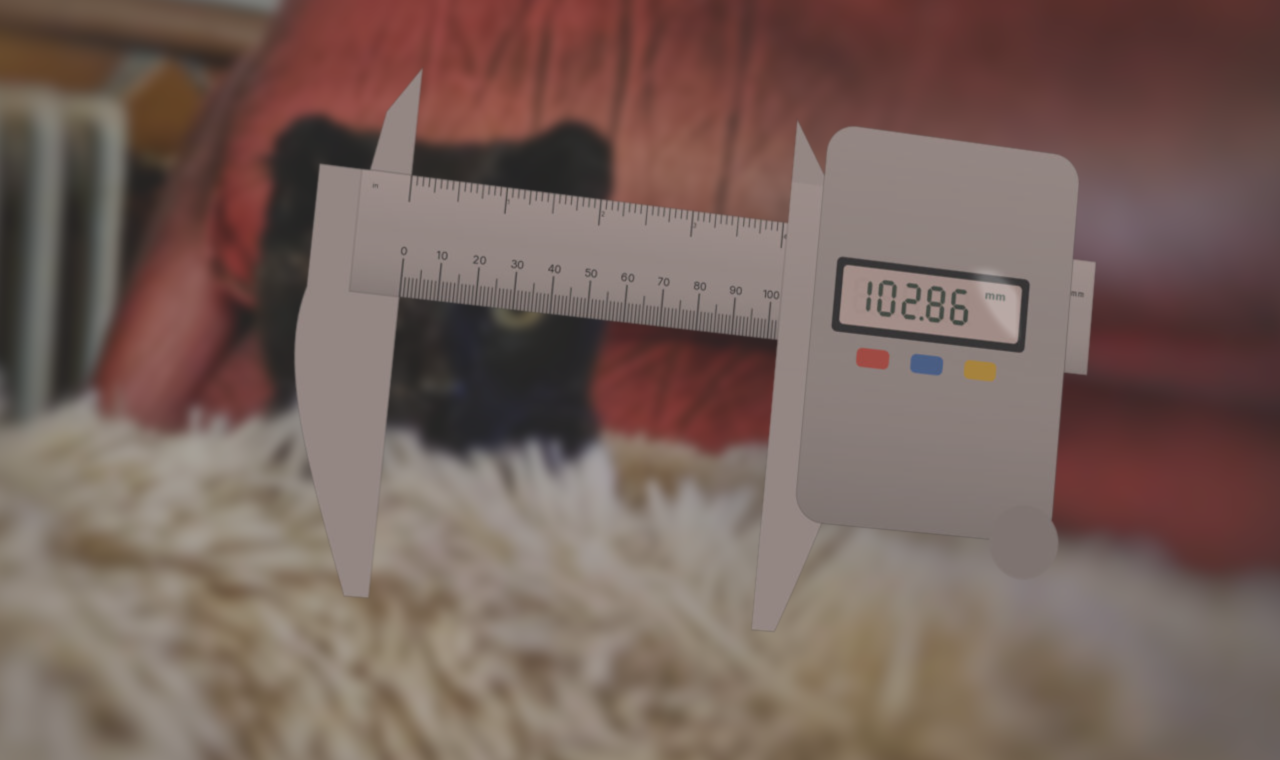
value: 102.86mm
